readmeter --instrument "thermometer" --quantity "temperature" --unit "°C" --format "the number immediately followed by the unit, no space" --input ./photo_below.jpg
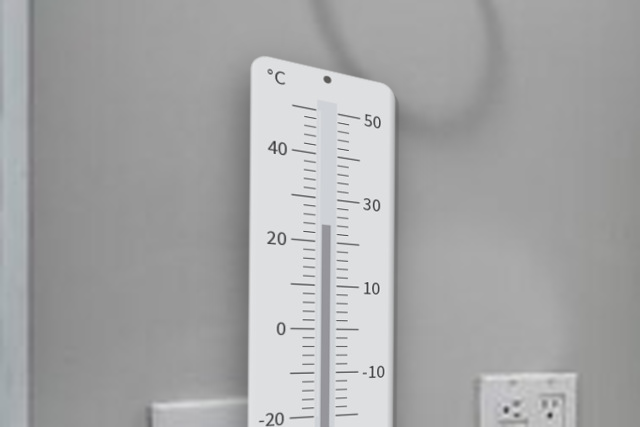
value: 24°C
